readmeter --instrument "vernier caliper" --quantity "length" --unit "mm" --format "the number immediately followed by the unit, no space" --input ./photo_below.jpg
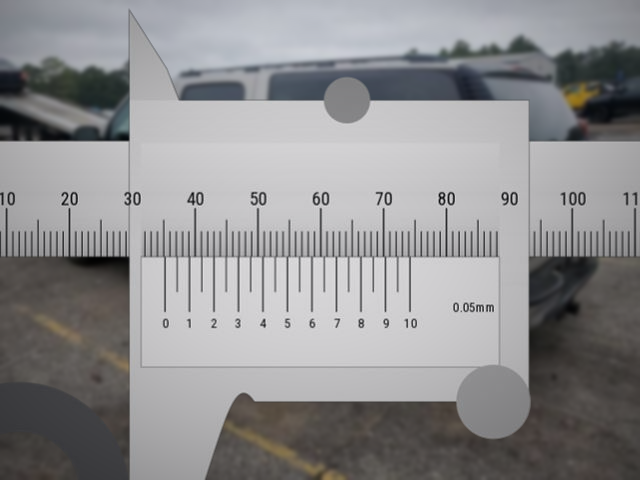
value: 35.2mm
